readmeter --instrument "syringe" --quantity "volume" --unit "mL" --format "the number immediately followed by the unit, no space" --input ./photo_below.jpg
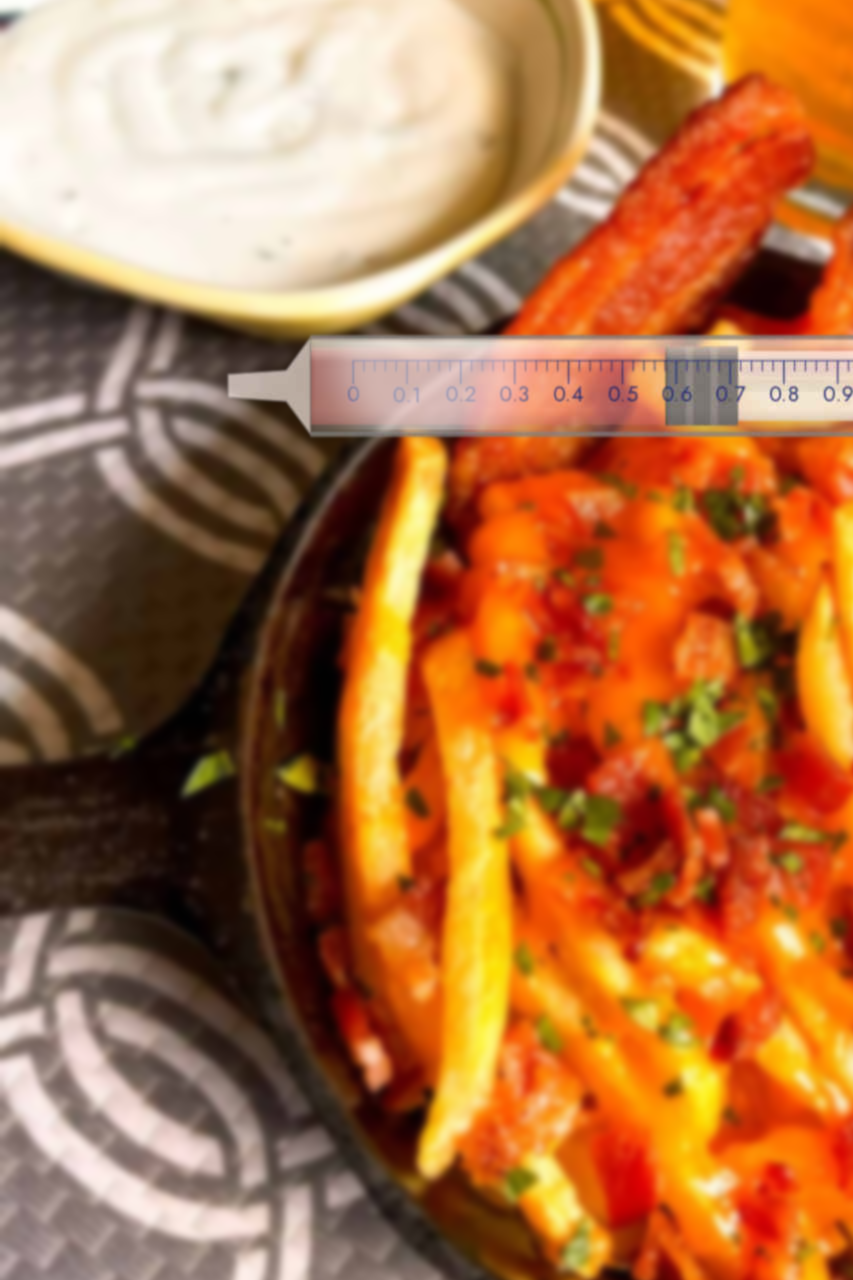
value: 0.58mL
